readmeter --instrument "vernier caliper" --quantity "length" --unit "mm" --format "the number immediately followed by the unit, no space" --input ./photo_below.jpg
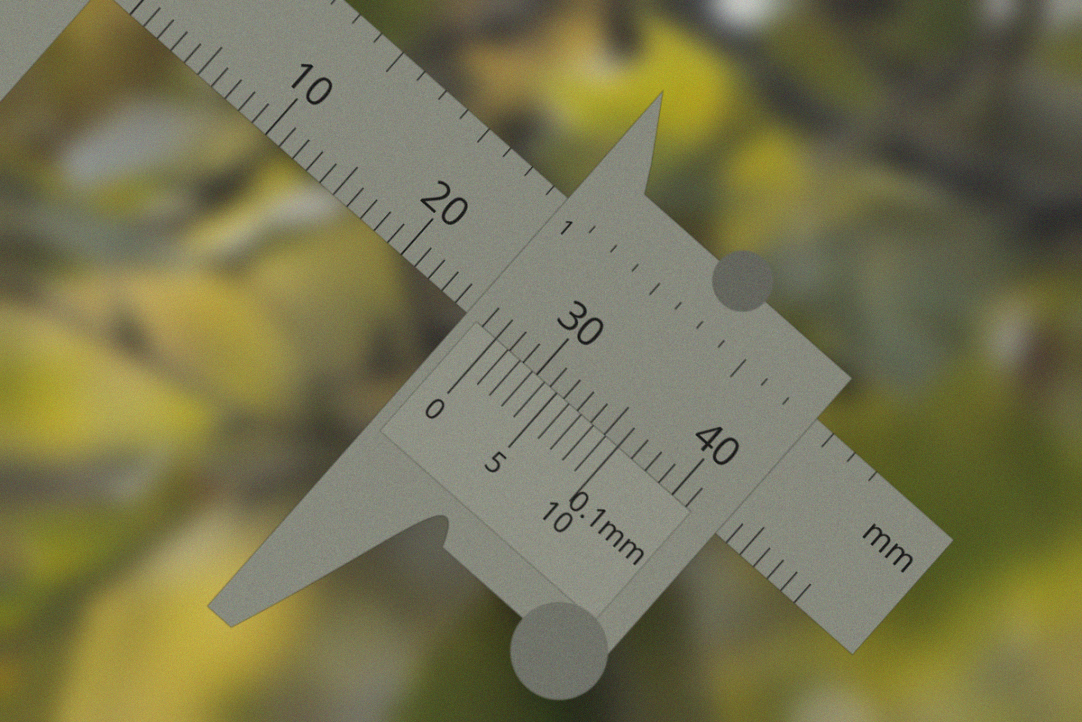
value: 27.0mm
